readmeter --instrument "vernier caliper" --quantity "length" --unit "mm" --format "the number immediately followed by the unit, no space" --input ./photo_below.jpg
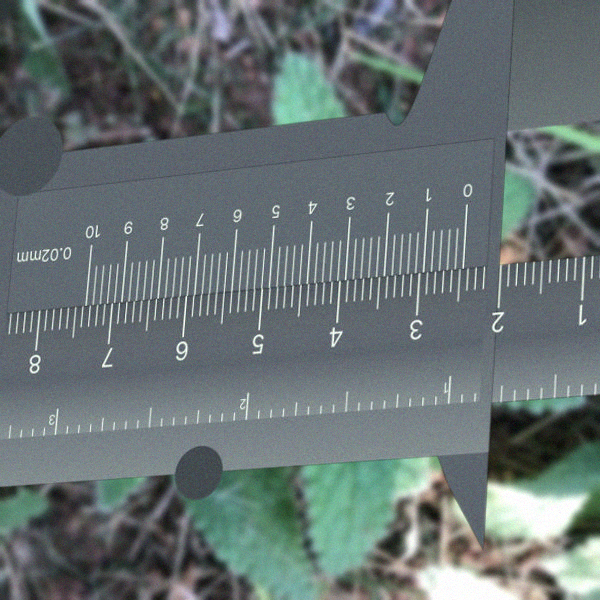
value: 24.6mm
